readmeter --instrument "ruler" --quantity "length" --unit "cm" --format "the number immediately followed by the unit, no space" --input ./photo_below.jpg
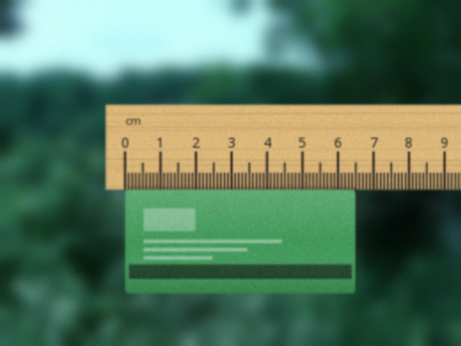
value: 6.5cm
